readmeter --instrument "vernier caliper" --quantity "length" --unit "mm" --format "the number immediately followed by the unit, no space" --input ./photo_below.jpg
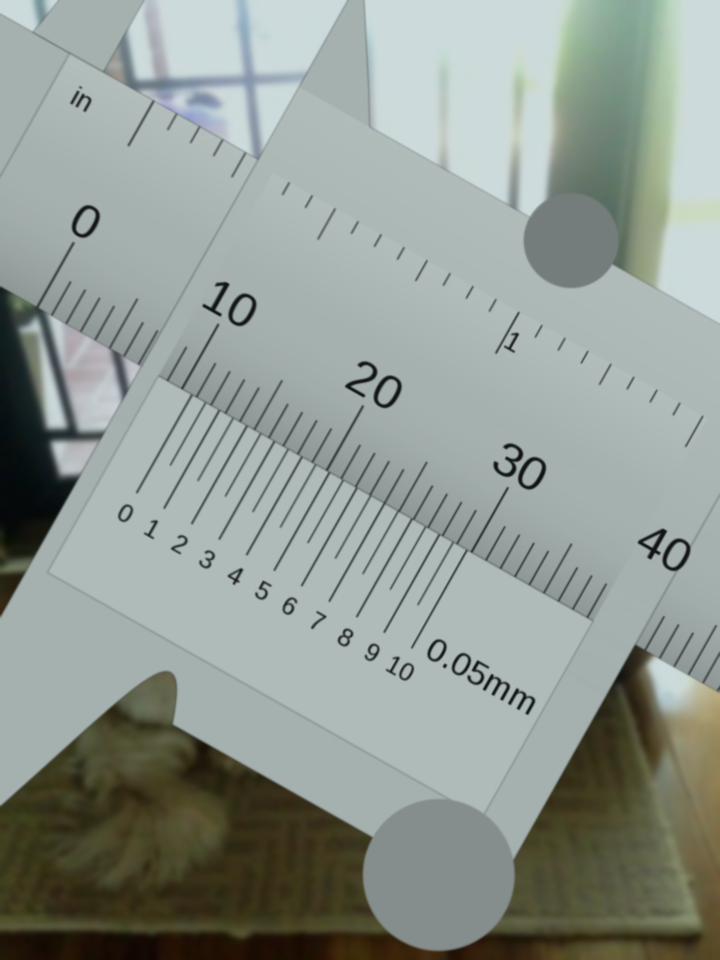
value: 10.7mm
